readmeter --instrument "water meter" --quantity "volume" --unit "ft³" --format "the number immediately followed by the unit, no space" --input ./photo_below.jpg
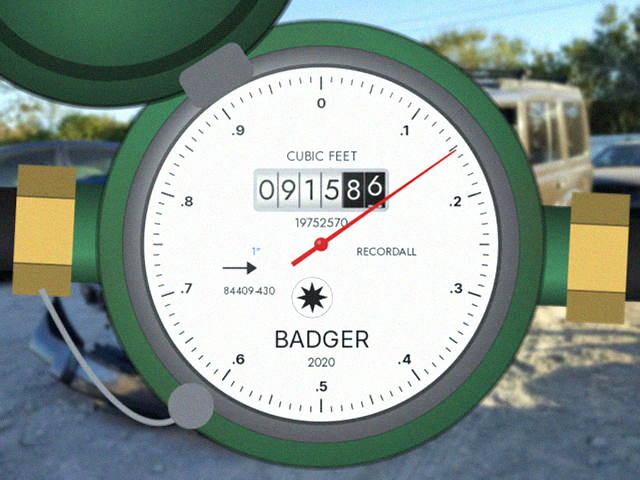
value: 91586.15ft³
